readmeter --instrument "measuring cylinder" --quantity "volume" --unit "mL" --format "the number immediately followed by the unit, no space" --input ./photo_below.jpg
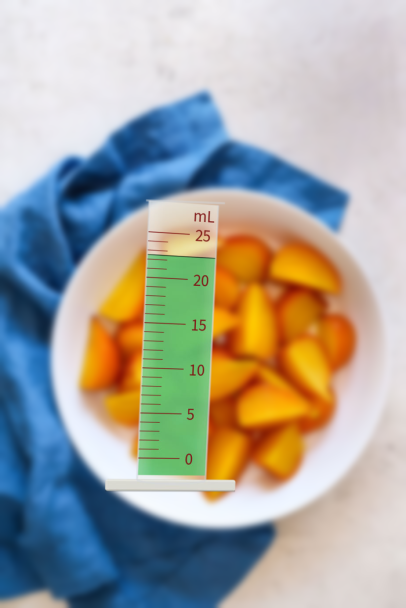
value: 22.5mL
